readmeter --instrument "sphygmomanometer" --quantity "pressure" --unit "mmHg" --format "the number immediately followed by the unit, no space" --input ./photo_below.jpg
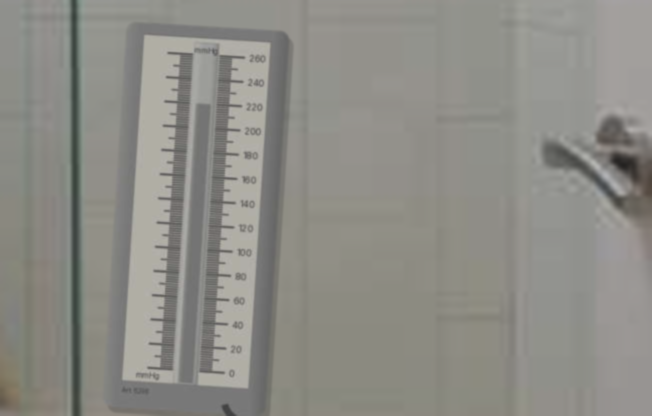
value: 220mmHg
